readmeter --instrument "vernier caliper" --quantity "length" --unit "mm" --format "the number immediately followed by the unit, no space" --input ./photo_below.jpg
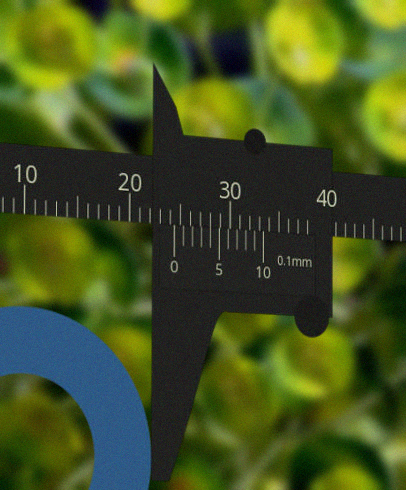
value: 24.4mm
